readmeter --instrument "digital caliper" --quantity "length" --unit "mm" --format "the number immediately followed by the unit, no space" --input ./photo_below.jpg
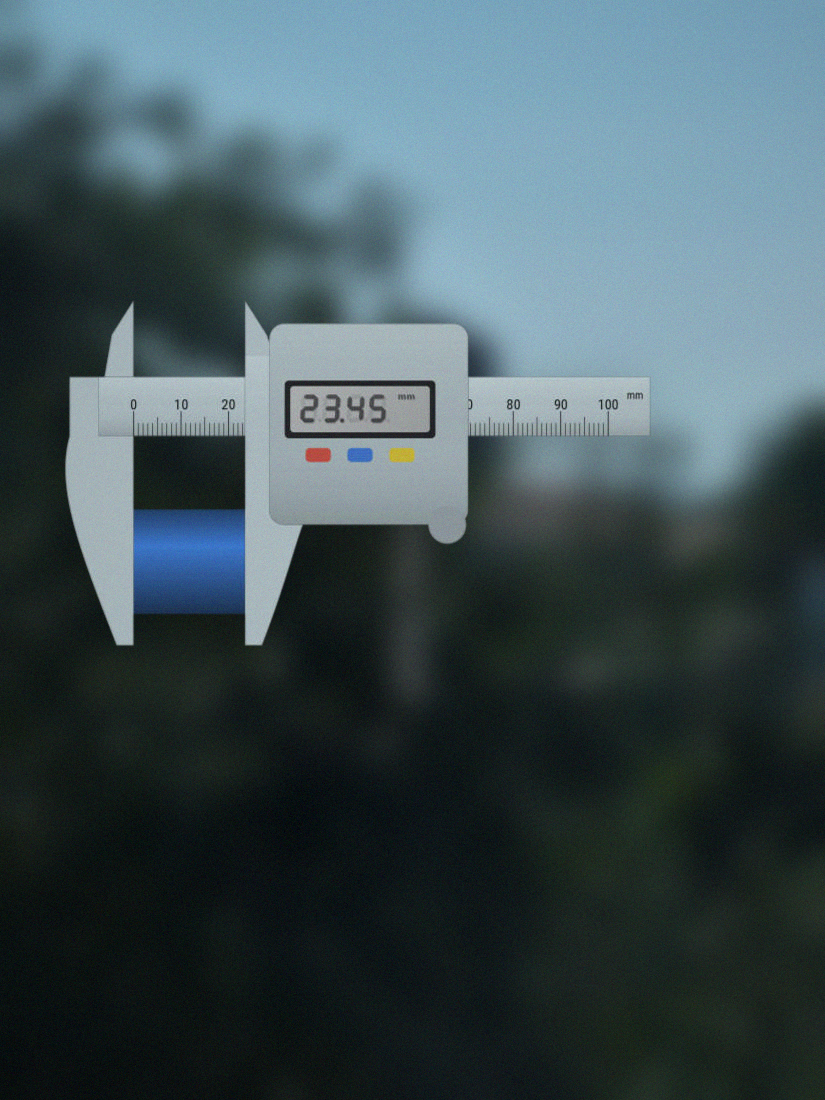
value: 23.45mm
